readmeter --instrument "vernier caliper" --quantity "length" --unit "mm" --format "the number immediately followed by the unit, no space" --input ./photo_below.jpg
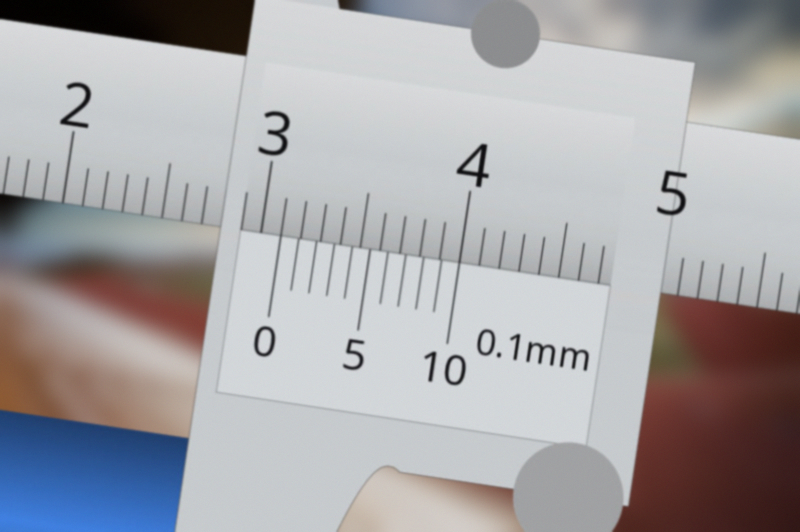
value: 31.0mm
